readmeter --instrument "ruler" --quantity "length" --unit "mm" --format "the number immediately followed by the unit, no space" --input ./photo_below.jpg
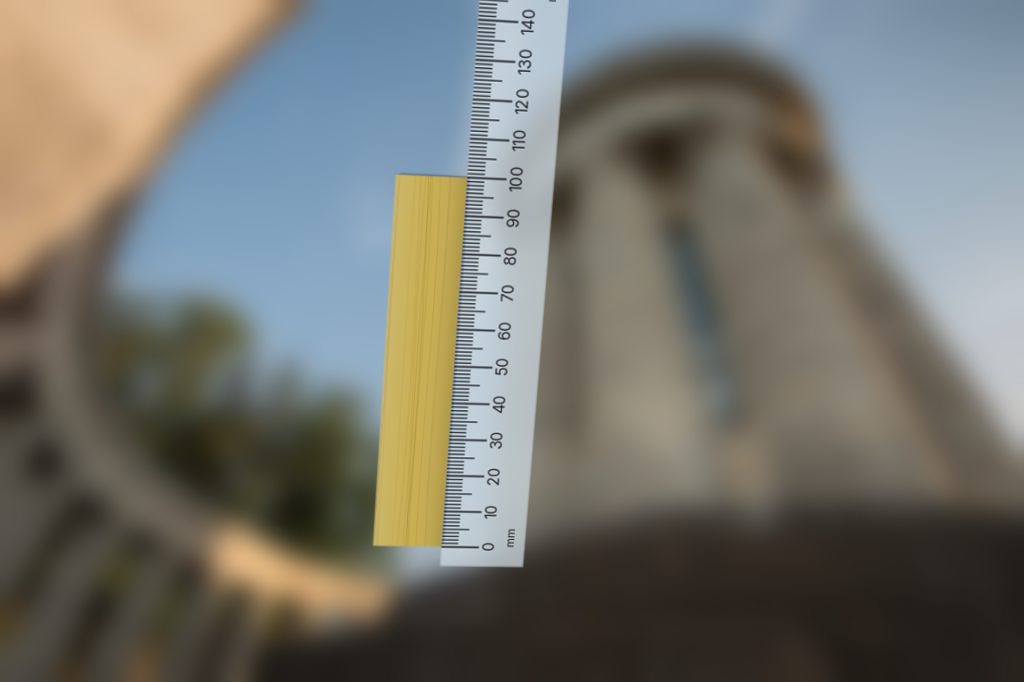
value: 100mm
